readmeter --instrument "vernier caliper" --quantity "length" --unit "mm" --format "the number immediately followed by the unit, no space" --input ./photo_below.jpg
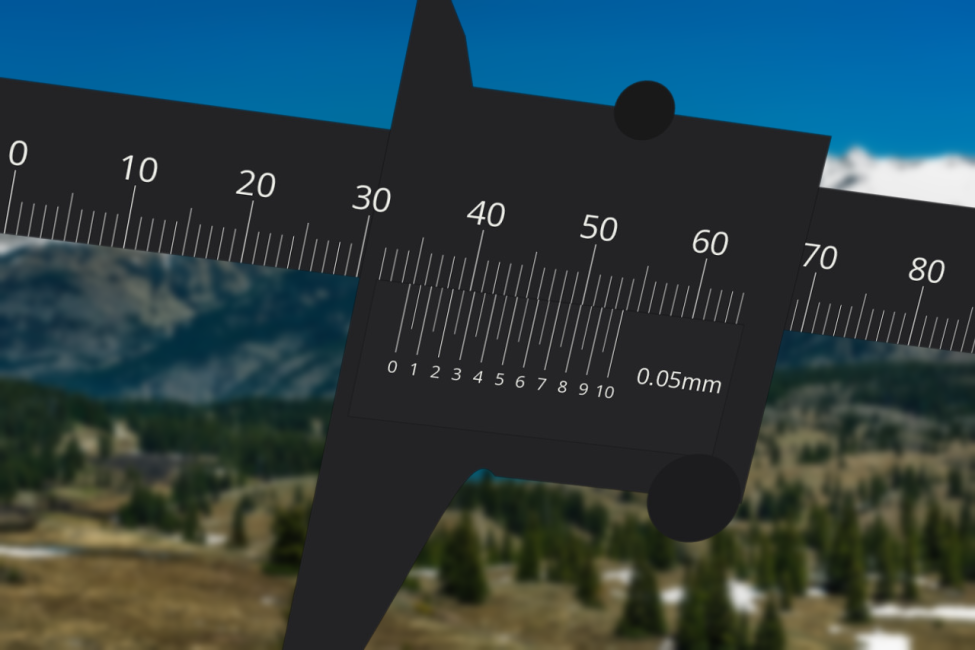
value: 34.7mm
